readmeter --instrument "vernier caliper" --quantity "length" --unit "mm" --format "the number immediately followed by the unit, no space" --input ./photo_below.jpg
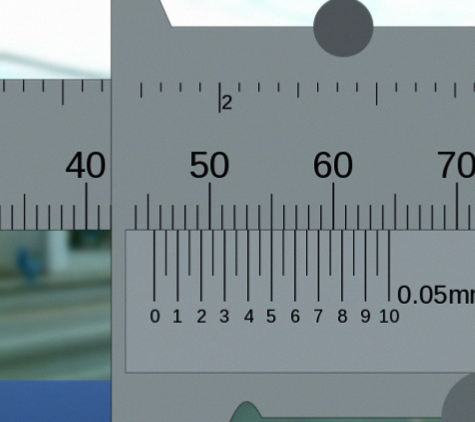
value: 45.5mm
